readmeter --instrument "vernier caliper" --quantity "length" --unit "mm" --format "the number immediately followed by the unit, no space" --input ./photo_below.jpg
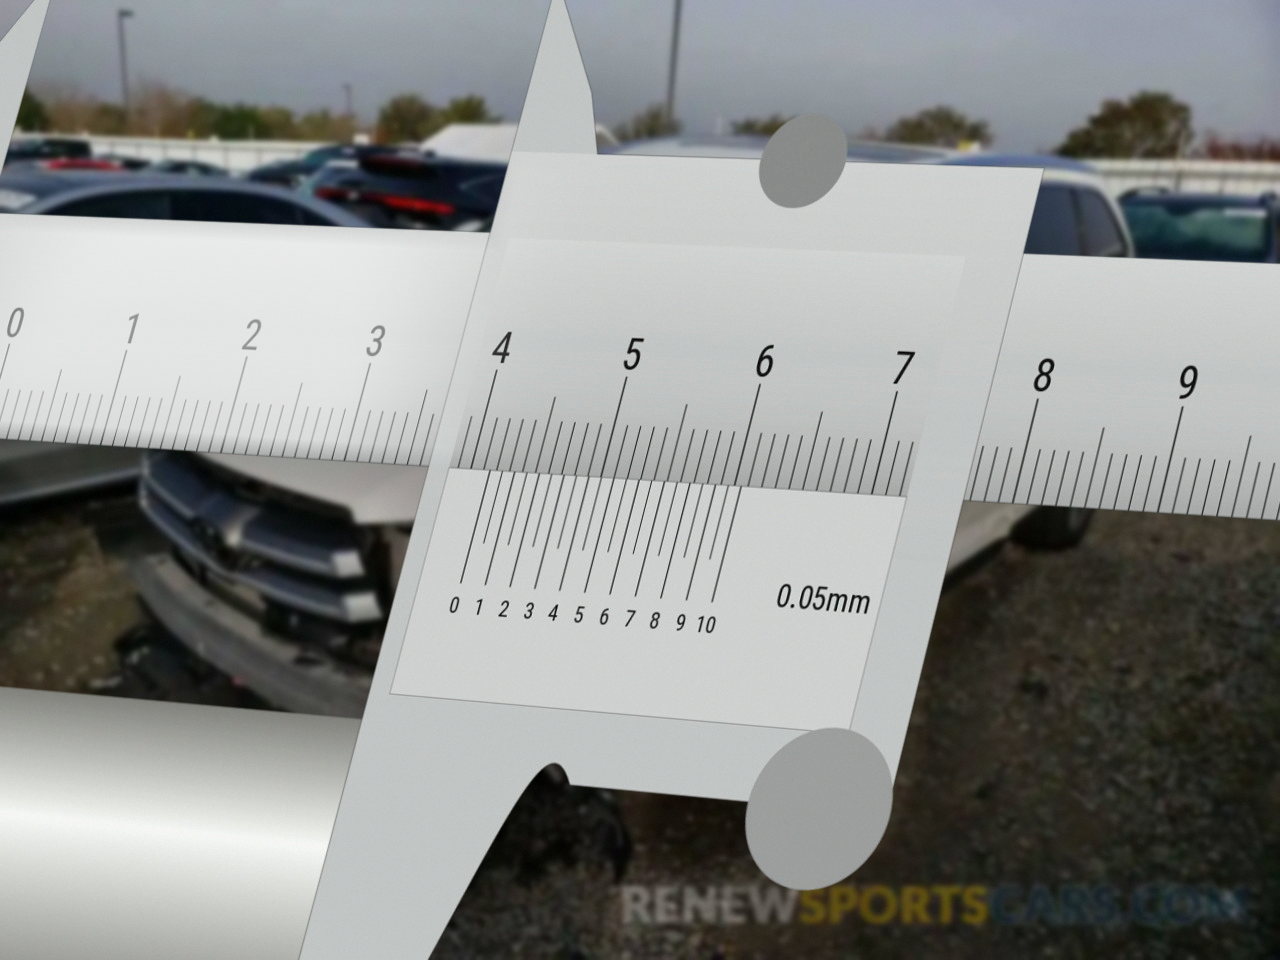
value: 41.5mm
